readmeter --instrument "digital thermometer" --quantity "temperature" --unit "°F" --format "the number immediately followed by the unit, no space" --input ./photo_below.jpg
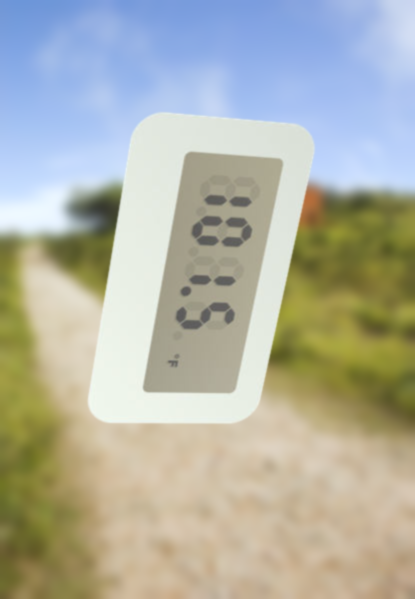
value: 101.5°F
